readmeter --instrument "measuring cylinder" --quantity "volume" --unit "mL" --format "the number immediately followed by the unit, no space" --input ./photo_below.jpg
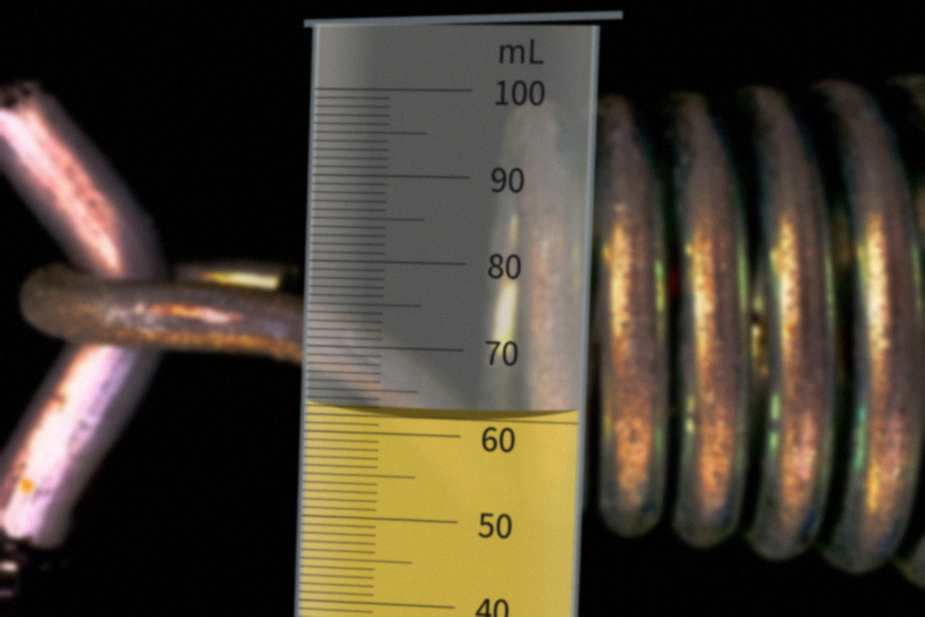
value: 62mL
